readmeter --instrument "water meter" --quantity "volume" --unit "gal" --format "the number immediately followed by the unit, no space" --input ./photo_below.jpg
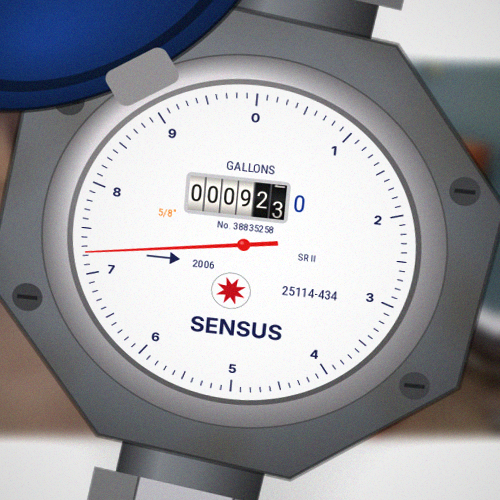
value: 9227.2gal
